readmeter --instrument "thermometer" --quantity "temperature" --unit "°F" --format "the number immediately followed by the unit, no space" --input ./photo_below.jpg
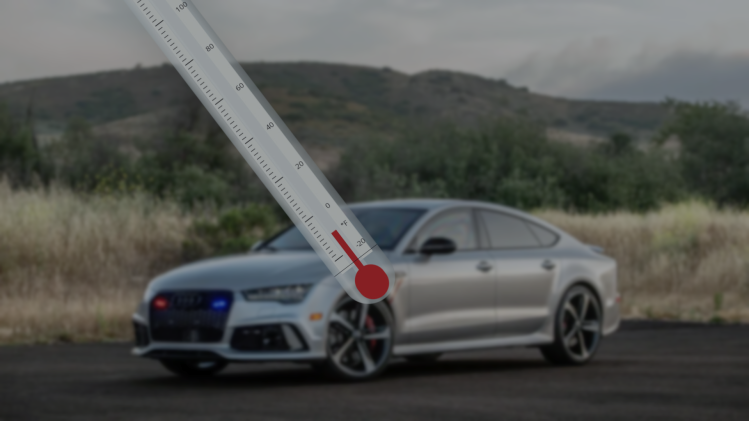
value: -10°F
